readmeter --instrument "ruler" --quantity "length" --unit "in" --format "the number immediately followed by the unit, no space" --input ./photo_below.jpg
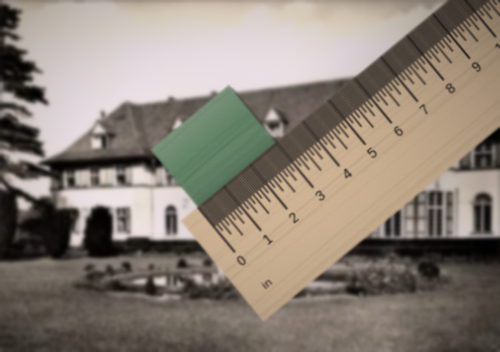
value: 3in
